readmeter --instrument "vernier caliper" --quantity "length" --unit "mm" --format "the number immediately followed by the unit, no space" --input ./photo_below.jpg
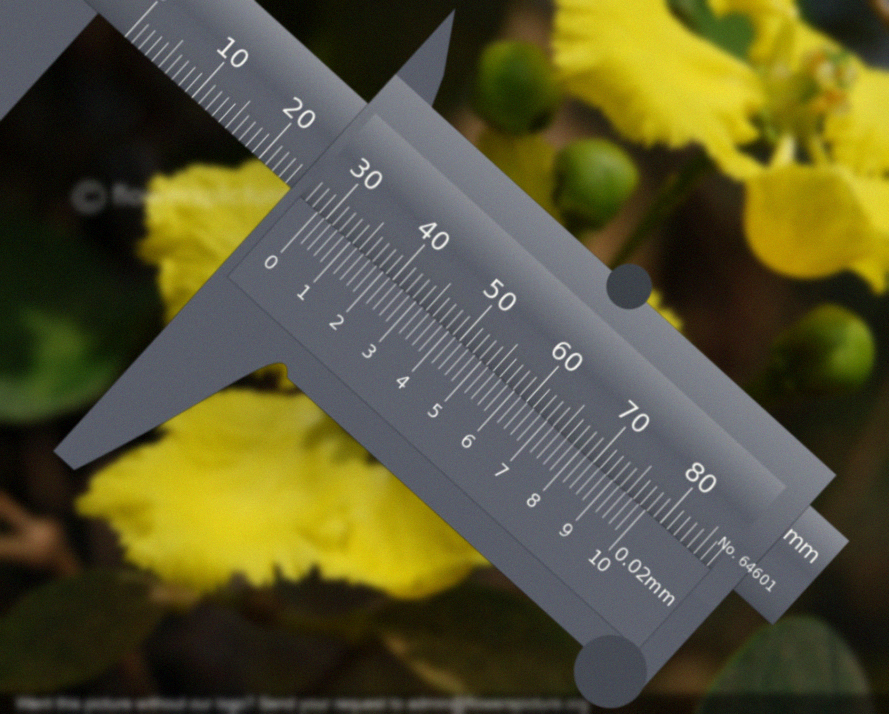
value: 28.8mm
